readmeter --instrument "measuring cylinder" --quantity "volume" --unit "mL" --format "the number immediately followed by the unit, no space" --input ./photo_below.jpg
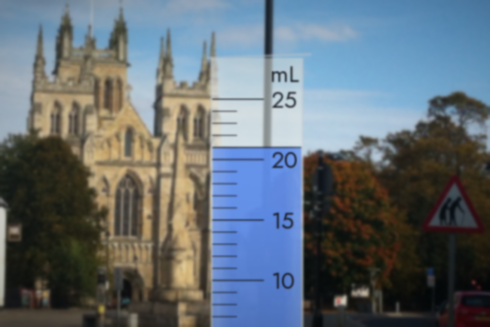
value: 21mL
